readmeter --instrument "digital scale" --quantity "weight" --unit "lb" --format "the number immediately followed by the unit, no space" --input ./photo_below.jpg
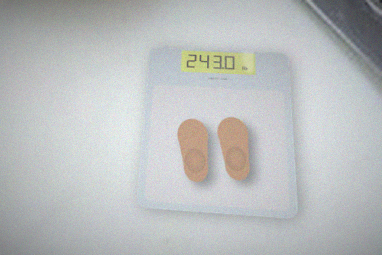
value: 243.0lb
